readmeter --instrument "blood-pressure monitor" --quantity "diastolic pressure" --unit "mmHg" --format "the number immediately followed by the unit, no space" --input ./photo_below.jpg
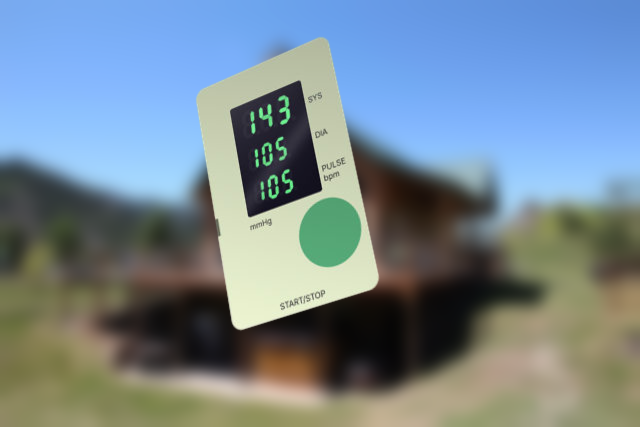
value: 105mmHg
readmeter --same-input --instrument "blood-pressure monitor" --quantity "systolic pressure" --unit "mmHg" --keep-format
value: 143mmHg
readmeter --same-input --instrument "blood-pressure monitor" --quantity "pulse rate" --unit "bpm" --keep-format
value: 105bpm
